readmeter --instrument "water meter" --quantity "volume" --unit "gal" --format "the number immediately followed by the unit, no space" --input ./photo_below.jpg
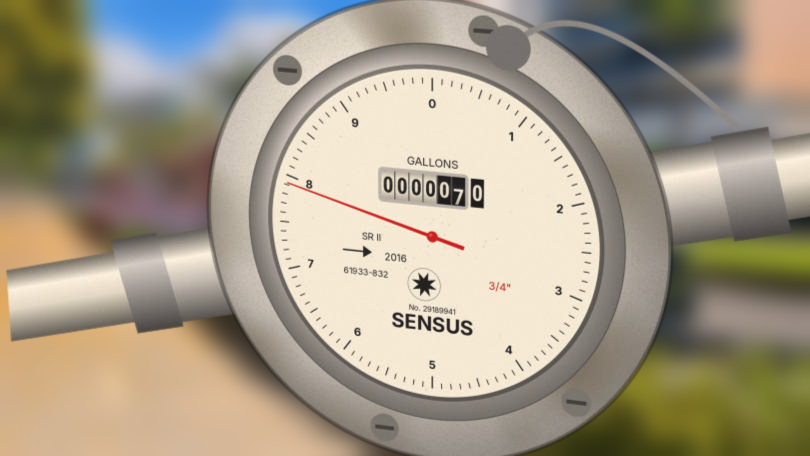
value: 67.9gal
